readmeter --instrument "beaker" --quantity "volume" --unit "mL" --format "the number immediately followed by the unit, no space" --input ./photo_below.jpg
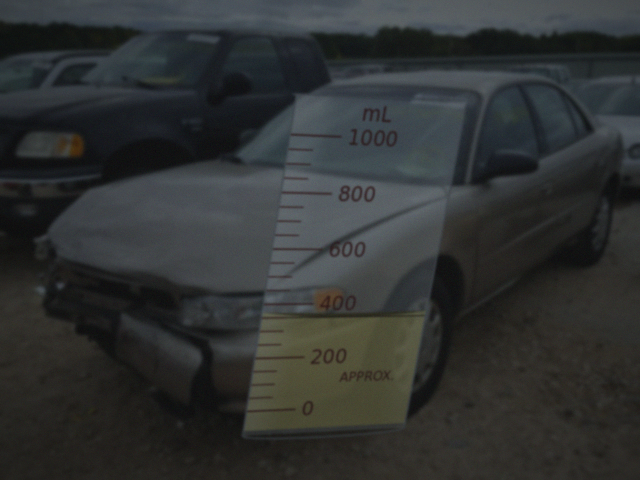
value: 350mL
